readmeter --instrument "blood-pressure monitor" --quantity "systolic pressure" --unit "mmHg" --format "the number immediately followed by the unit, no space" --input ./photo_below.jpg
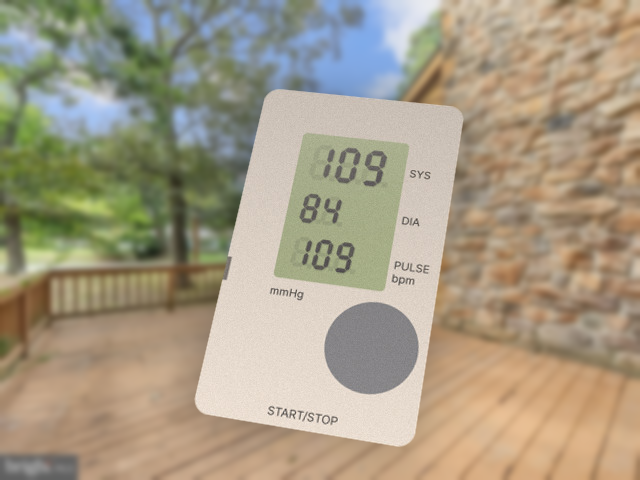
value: 109mmHg
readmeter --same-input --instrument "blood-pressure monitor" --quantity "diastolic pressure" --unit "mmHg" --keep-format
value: 84mmHg
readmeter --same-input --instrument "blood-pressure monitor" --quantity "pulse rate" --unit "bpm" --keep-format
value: 109bpm
